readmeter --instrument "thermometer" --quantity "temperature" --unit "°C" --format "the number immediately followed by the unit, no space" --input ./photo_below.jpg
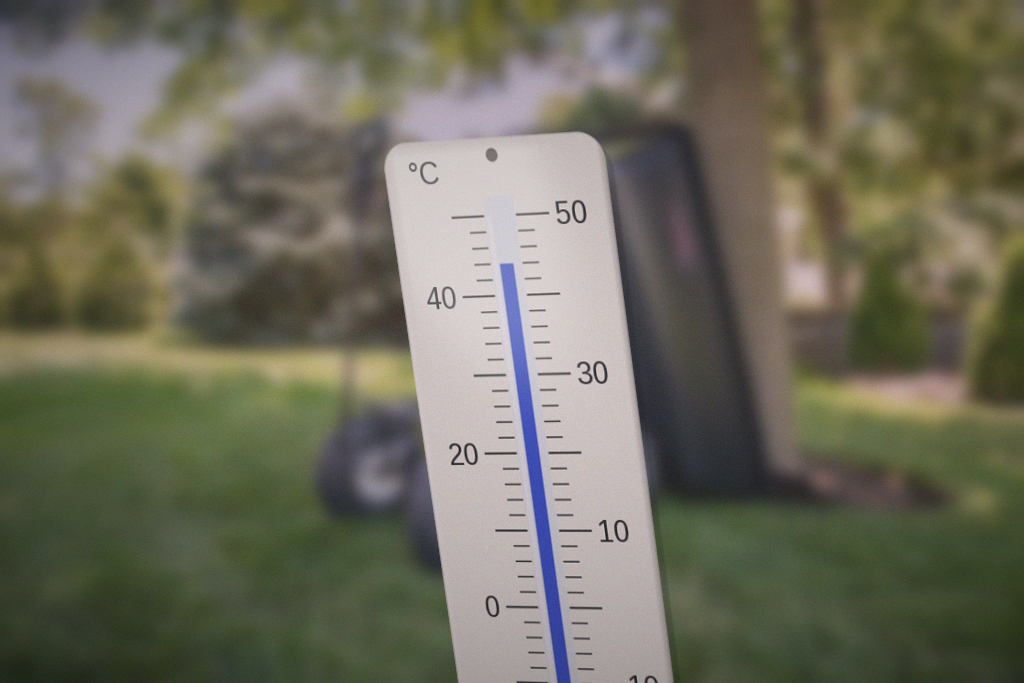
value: 44°C
